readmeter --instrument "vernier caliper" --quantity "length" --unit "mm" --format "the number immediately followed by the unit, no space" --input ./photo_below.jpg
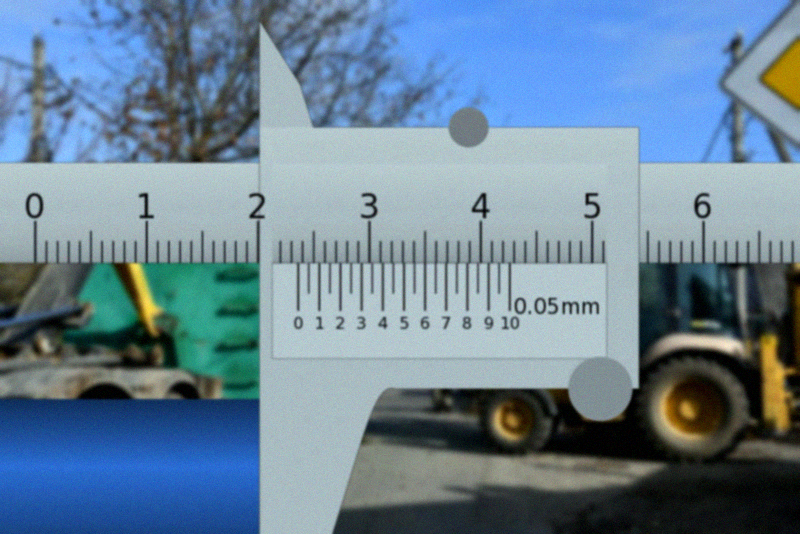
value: 23.6mm
